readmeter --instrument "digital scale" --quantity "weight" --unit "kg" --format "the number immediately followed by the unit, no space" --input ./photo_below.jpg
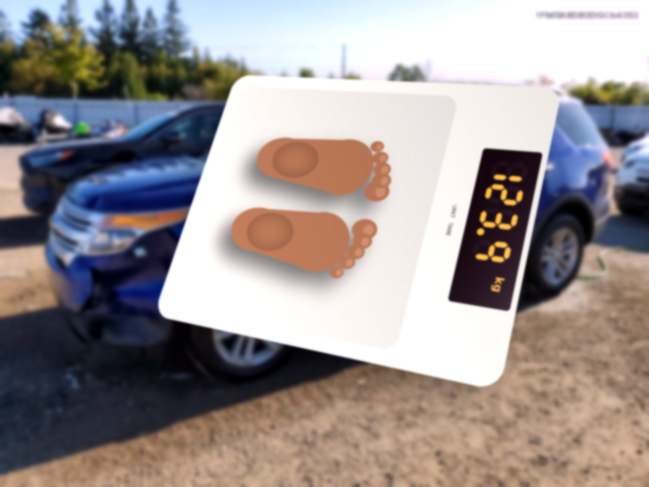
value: 123.9kg
